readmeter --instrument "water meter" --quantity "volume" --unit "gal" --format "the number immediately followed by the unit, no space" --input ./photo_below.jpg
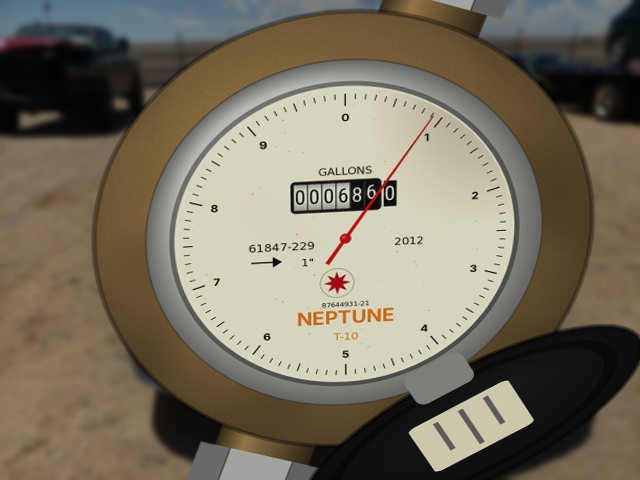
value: 6860.9gal
